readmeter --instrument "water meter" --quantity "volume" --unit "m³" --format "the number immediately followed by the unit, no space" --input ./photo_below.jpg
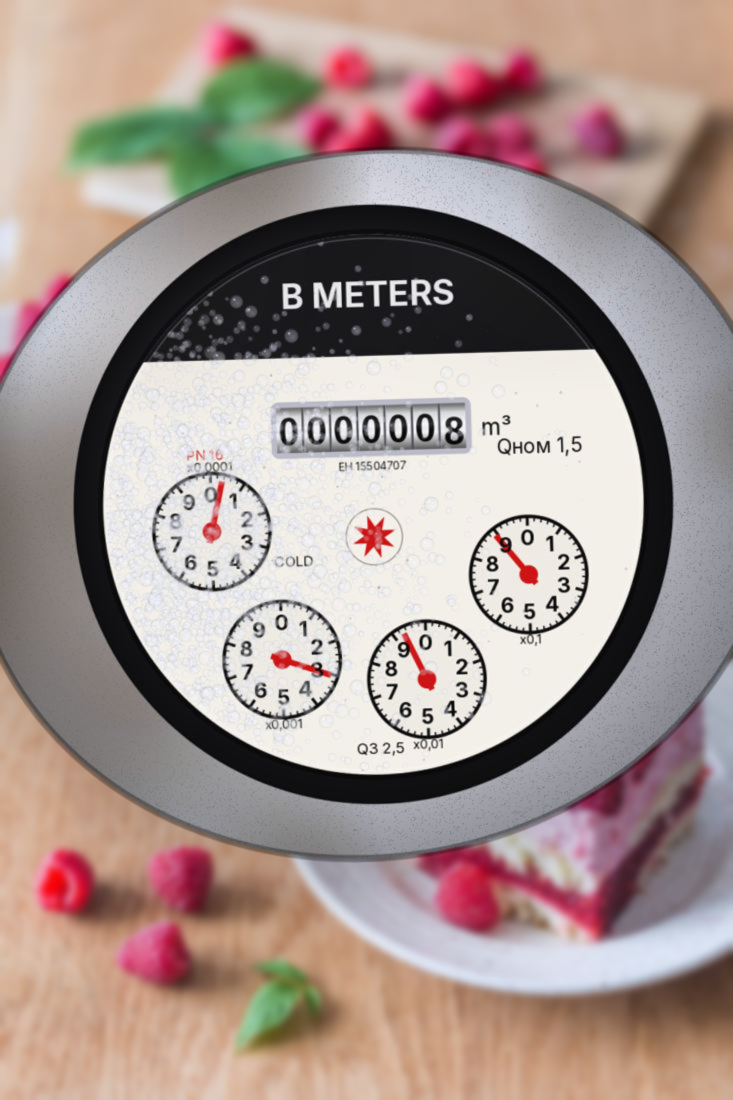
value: 7.8930m³
